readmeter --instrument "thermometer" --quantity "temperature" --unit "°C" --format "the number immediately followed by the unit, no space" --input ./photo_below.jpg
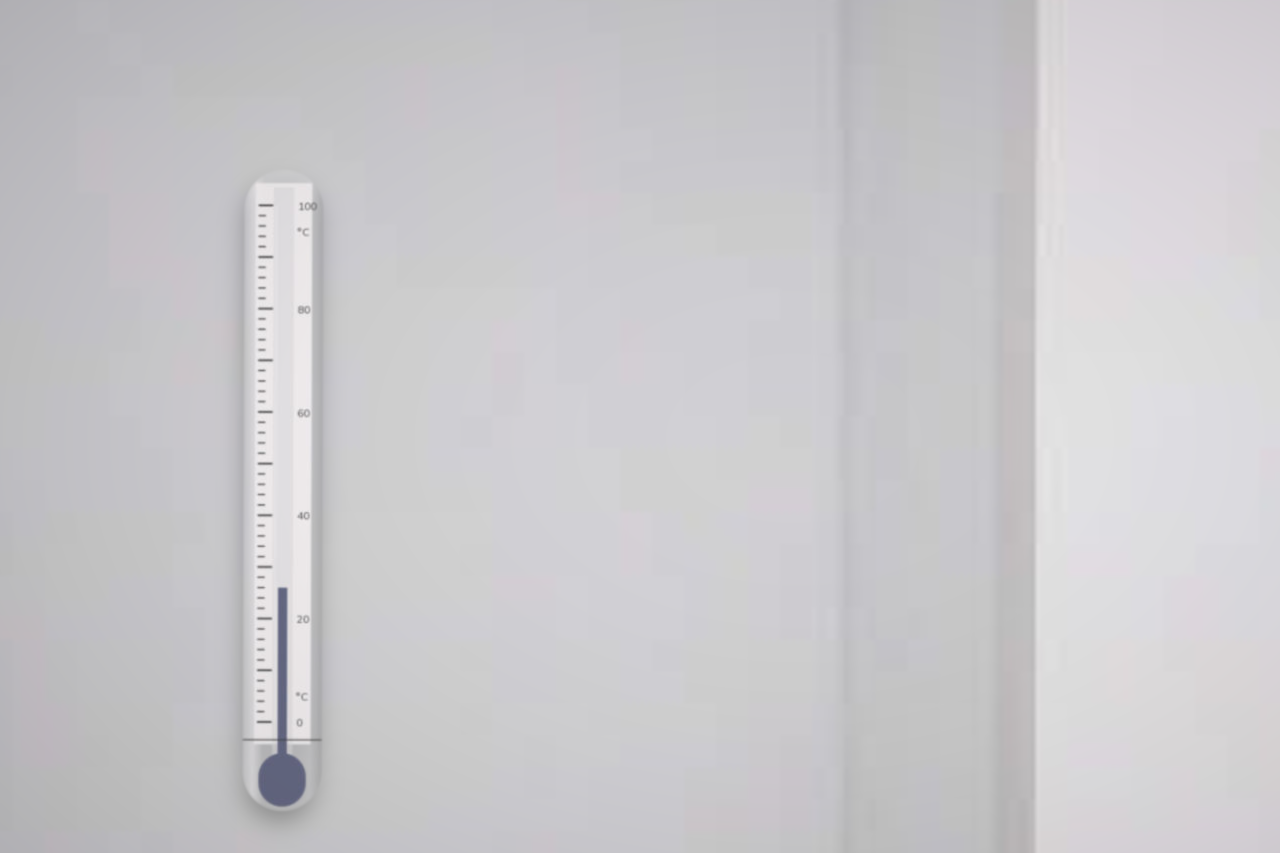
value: 26°C
